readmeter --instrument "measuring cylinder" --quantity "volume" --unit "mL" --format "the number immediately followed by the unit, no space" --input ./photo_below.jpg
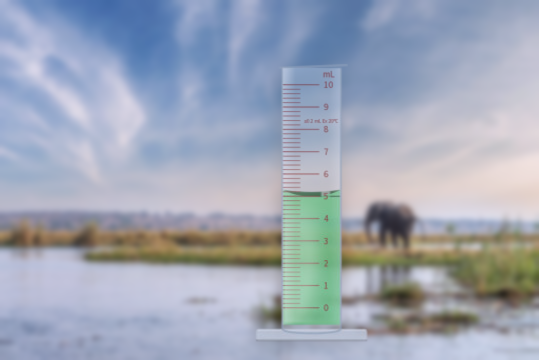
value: 5mL
